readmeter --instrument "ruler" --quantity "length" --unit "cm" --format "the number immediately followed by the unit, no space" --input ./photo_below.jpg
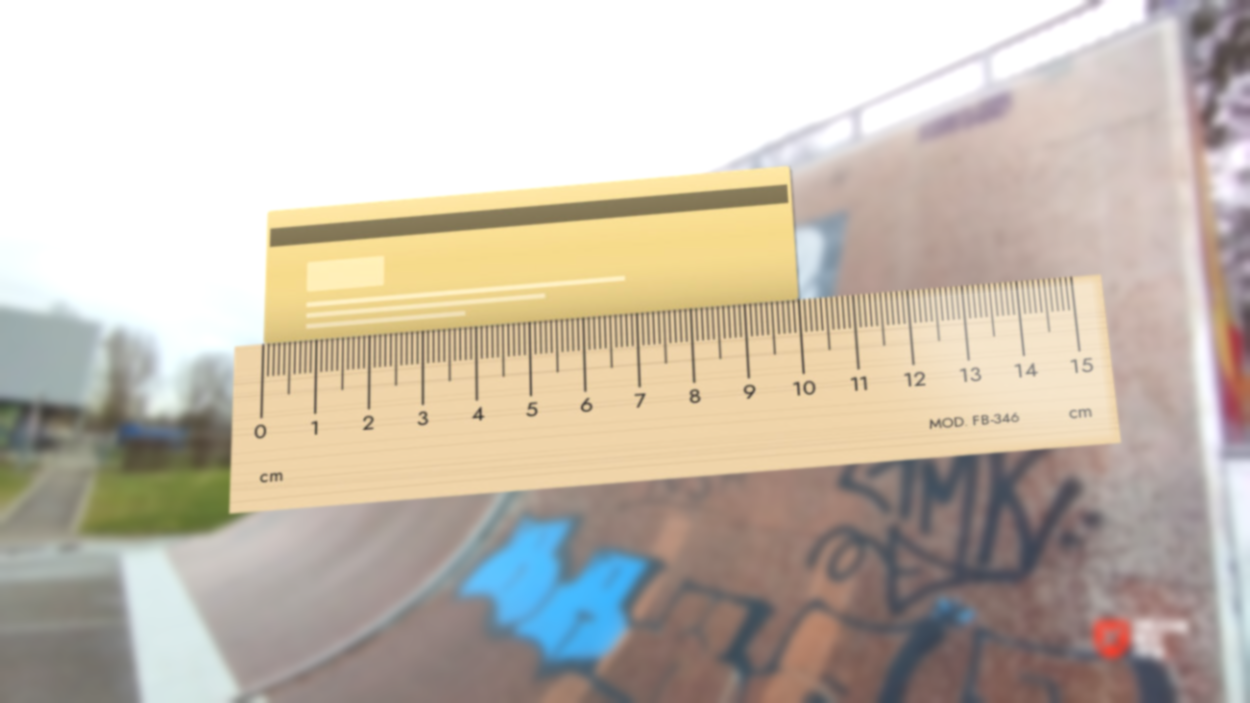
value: 10cm
